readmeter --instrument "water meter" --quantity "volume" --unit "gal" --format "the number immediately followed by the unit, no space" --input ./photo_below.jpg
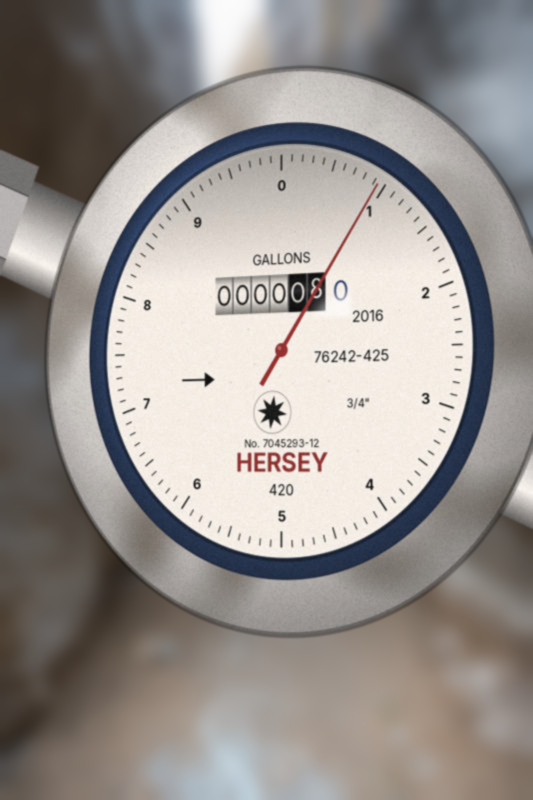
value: 80.9gal
